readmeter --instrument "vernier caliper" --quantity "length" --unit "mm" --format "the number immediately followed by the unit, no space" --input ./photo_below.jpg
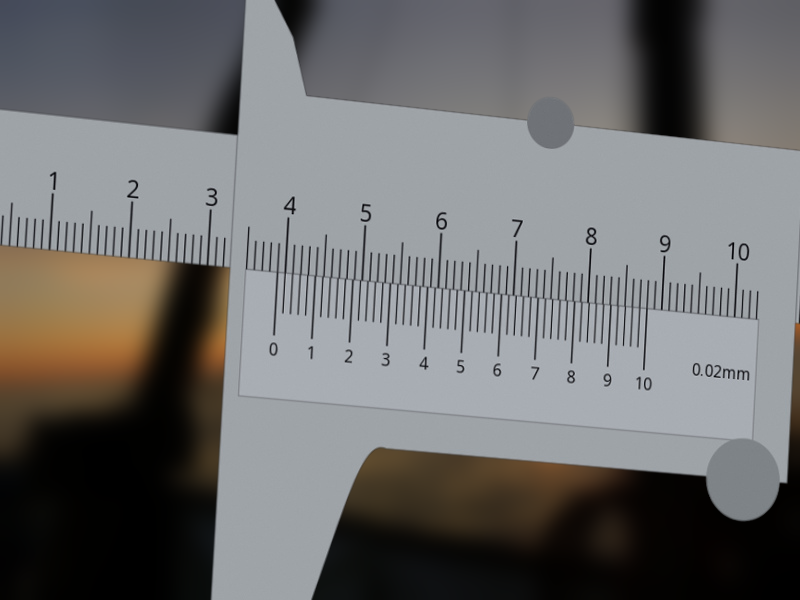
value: 39.0mm
